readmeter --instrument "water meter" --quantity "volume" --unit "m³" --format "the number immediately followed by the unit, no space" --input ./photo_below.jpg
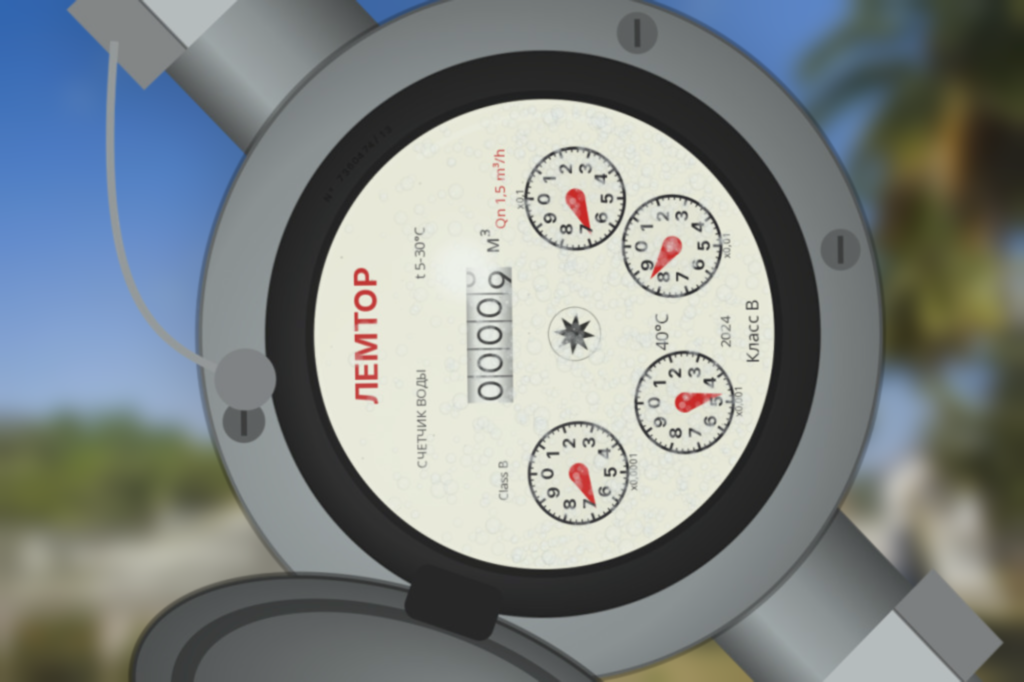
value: 8.6846m³
